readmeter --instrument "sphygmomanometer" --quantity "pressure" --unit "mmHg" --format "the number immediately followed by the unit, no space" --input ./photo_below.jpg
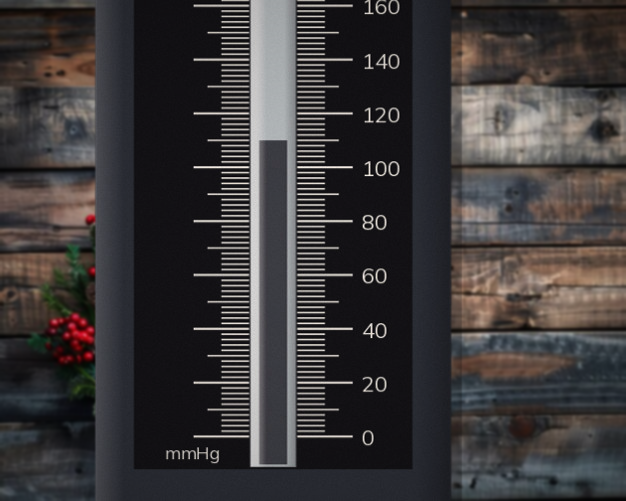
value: 110mmHg
